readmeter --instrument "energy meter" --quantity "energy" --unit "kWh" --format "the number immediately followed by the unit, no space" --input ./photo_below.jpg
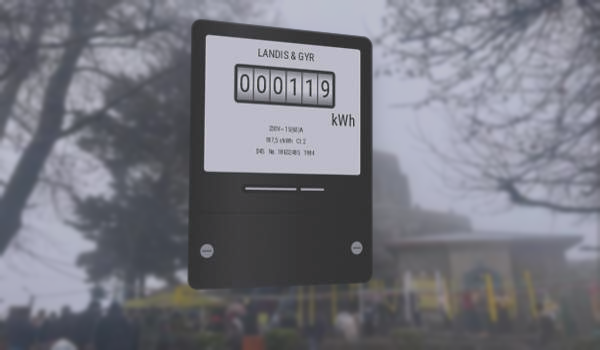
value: 119kWh
